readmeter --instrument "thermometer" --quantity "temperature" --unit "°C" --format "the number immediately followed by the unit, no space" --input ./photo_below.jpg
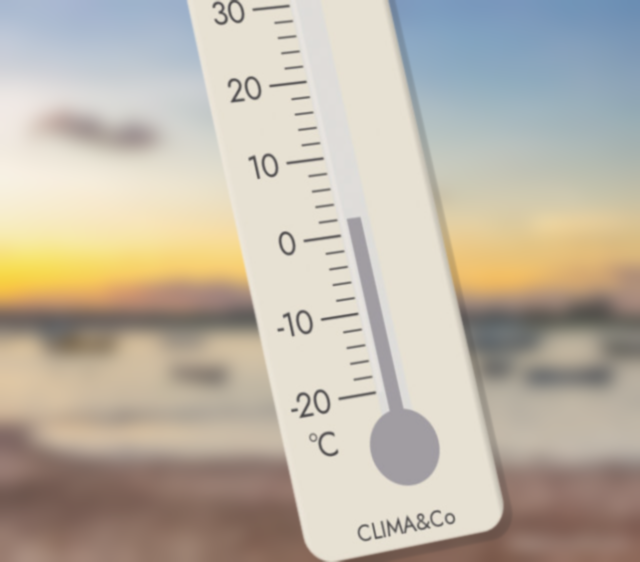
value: 2°C
